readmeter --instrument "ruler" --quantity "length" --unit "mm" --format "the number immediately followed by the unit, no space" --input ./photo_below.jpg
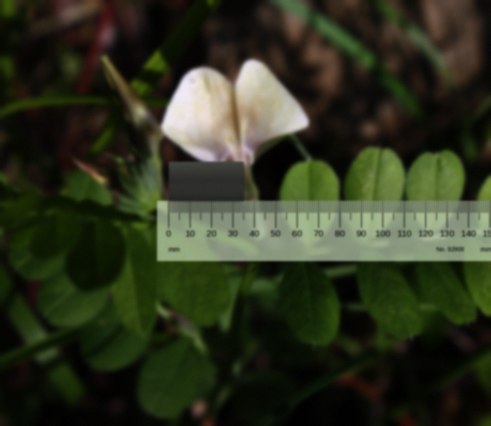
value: 35mm
